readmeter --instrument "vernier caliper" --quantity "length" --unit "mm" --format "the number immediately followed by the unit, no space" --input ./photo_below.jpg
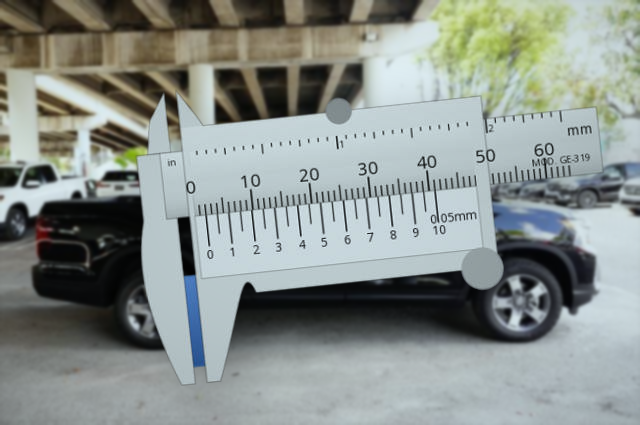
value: 2.0mm
